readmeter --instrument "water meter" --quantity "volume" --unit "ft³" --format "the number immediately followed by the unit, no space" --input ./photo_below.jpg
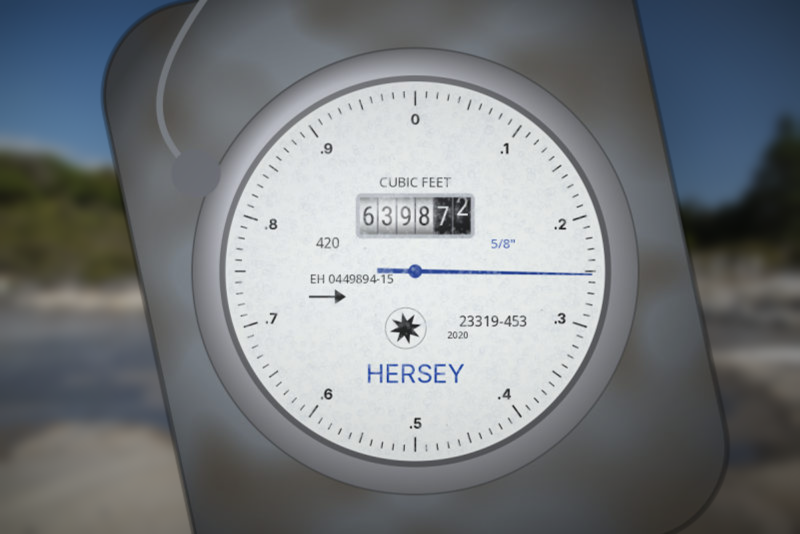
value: 639872.25ft³
